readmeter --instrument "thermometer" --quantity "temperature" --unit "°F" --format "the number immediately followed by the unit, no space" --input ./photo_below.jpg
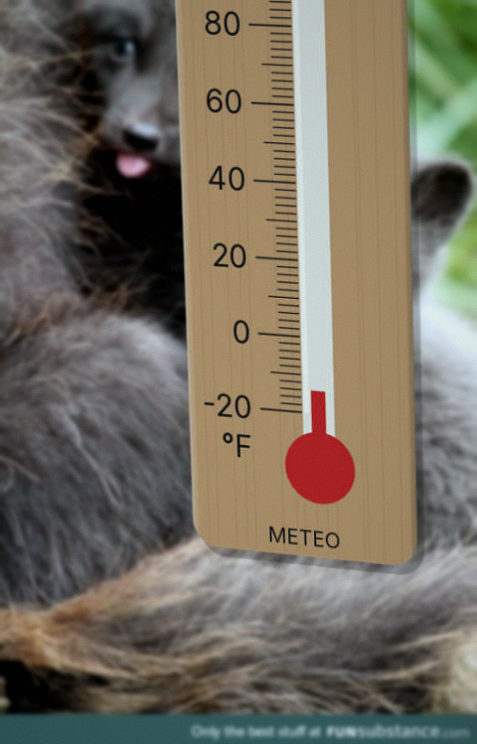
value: -14°F
